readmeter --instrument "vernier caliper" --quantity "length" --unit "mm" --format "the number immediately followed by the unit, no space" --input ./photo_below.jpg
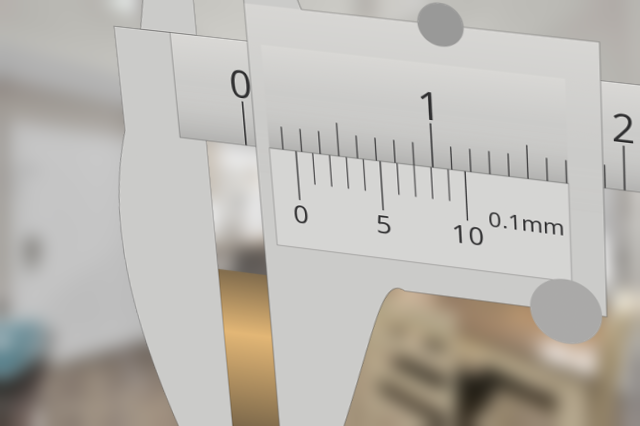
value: 2.7mm
